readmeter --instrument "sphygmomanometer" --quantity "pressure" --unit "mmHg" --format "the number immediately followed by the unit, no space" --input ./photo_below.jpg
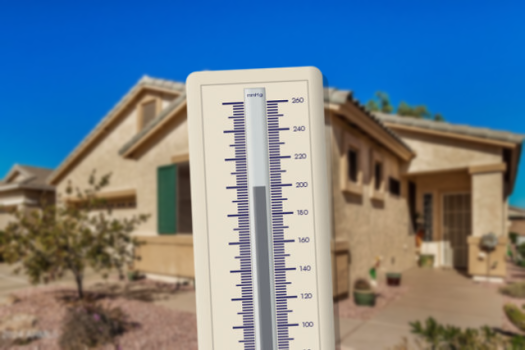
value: 200mmHg
